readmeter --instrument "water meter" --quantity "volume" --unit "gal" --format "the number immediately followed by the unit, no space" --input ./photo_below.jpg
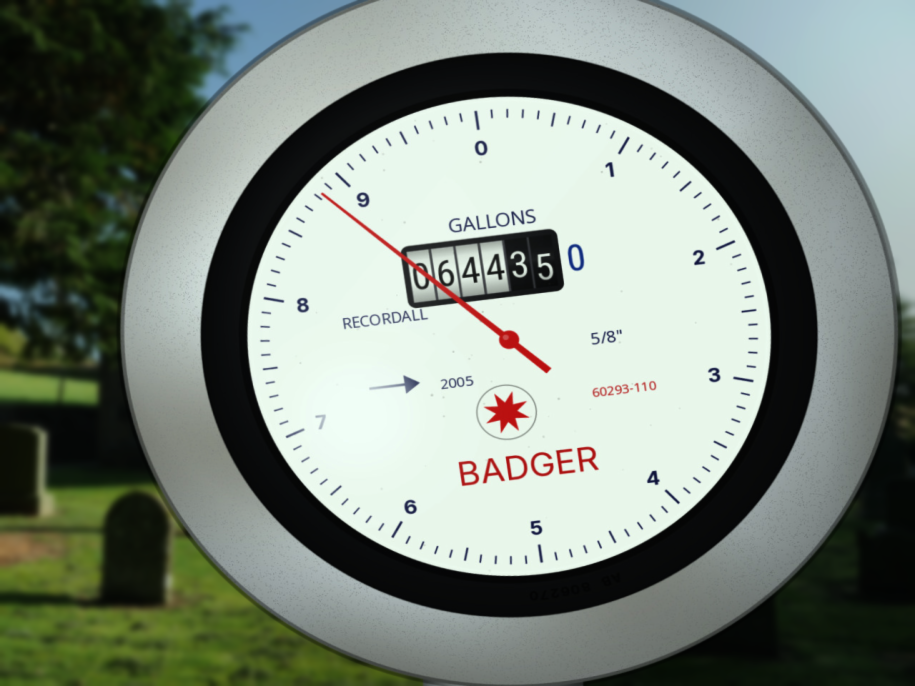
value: 644348.8gal
